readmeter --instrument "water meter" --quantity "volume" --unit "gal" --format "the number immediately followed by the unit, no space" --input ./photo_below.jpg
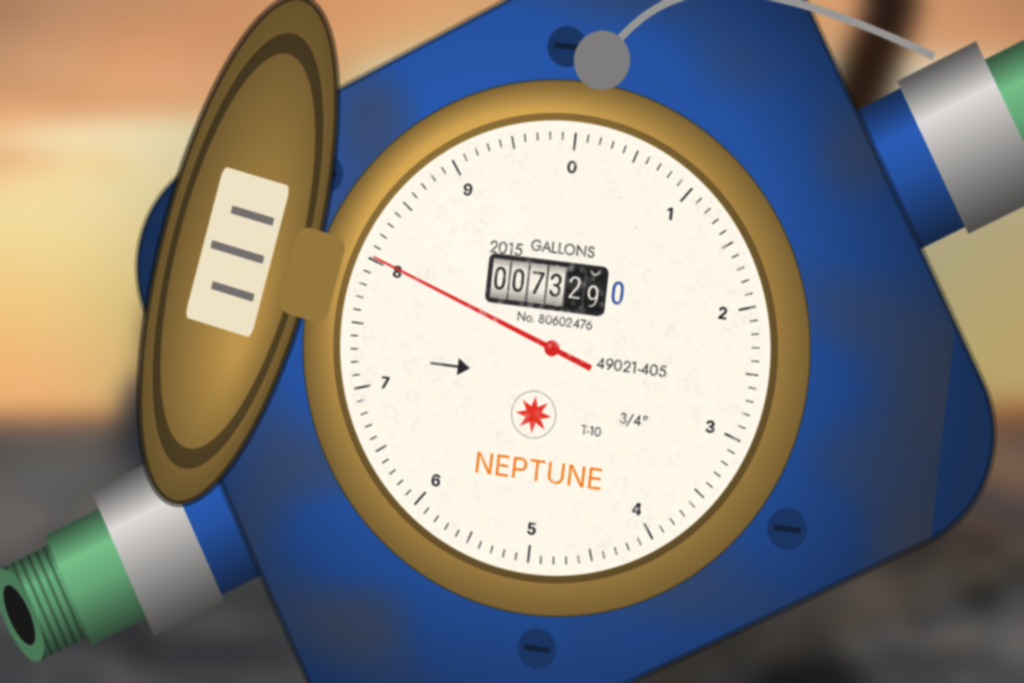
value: 73288.0gal
